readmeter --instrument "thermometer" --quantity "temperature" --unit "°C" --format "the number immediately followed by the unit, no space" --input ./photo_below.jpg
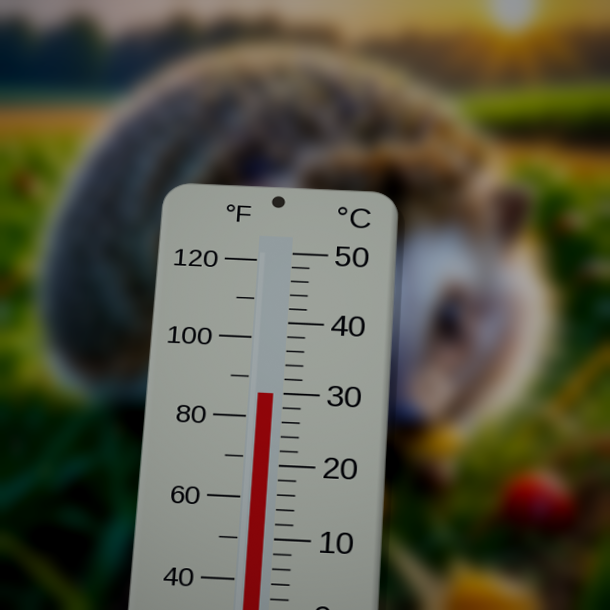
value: 30°C
